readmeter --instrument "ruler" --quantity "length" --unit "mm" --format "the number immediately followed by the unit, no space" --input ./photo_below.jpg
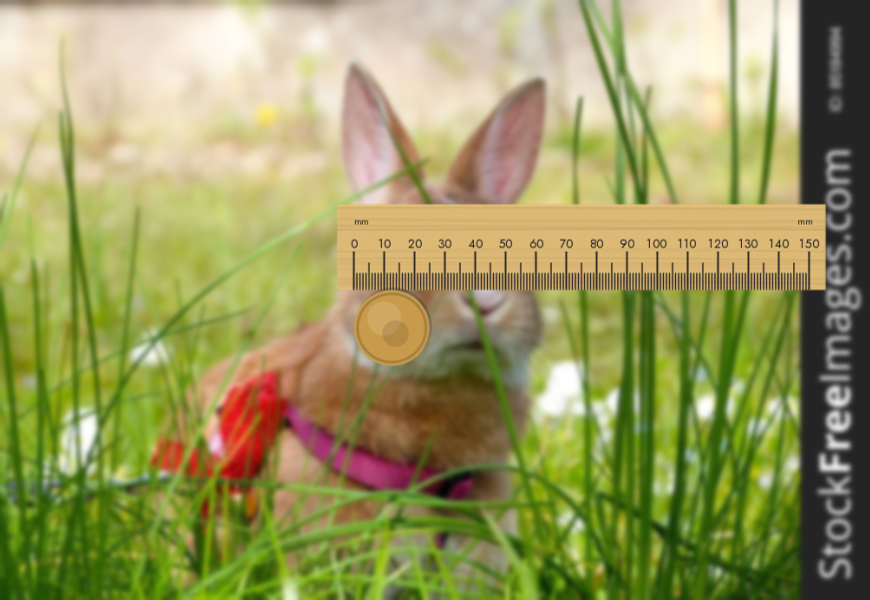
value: 25mm
